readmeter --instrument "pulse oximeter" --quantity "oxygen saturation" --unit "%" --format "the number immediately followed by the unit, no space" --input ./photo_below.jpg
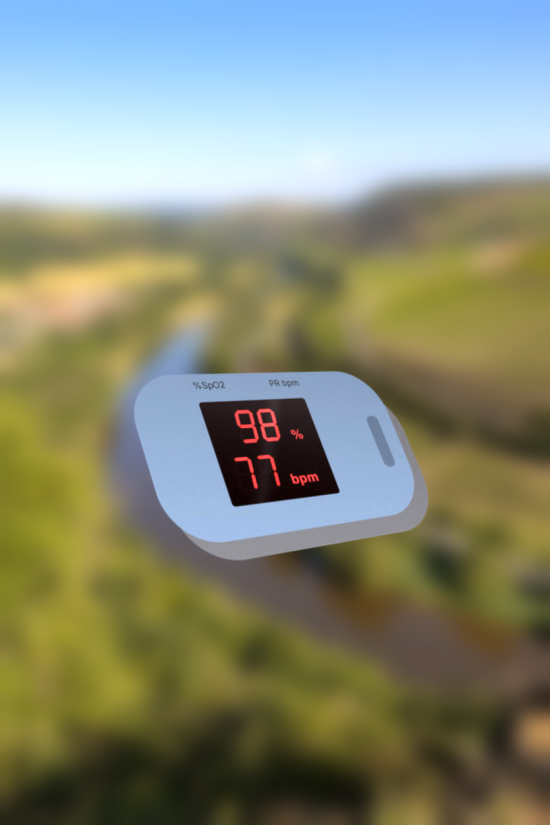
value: 98%
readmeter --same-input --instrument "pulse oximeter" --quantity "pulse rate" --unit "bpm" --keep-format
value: 77bpm
